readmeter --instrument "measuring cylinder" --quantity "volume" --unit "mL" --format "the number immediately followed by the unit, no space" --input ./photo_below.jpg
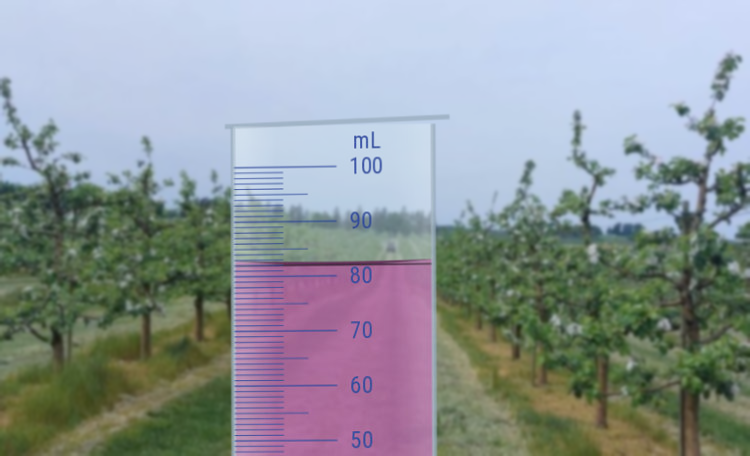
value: 82mL
